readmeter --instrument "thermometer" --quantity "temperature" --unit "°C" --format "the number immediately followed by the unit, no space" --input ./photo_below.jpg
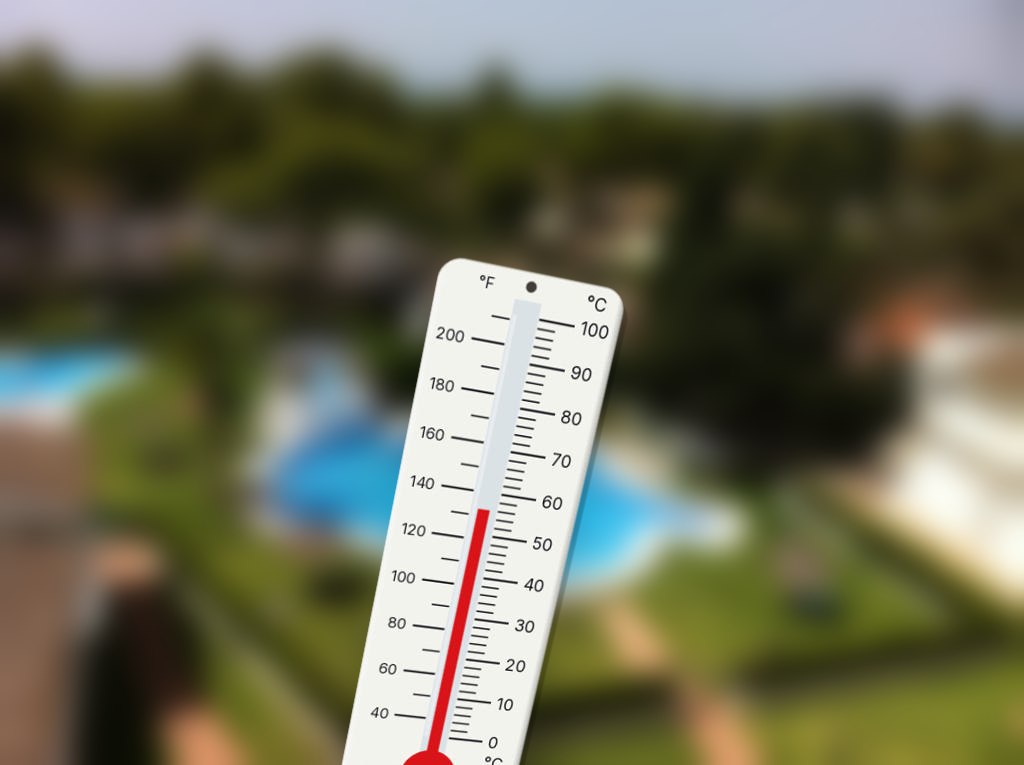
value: 56°C
